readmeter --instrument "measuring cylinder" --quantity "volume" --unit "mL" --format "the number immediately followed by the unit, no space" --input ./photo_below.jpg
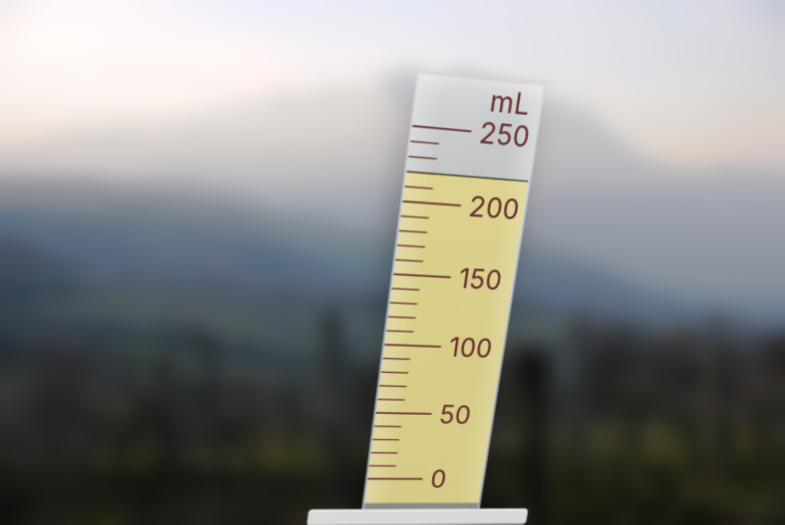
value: 220mL
